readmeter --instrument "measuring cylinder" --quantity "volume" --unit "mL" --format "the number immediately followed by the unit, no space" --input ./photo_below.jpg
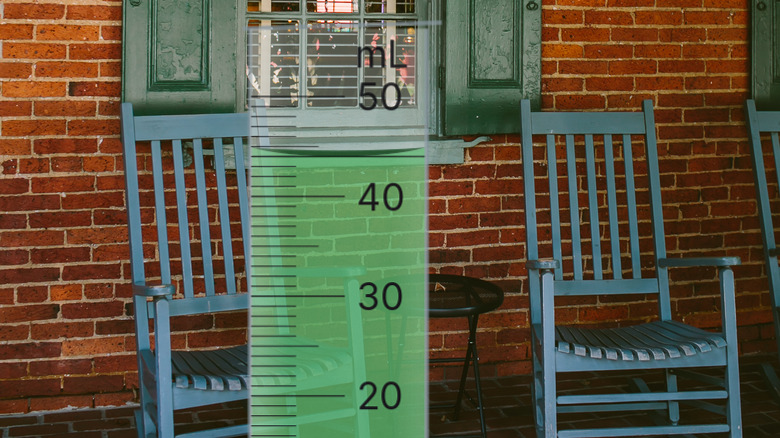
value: 44mL
